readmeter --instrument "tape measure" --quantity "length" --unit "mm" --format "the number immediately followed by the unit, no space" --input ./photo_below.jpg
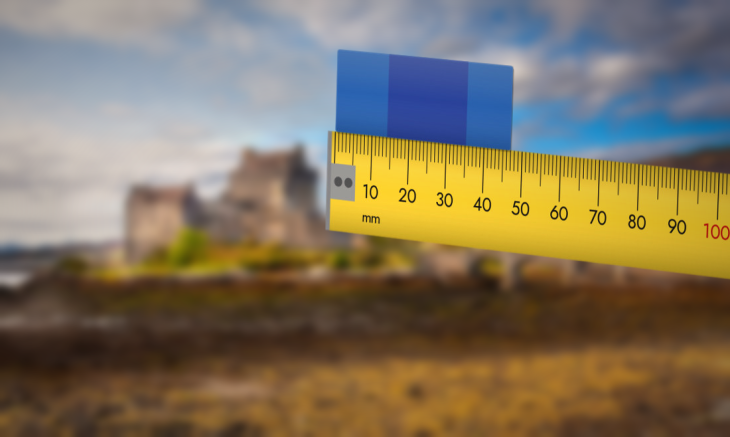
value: 47mm
